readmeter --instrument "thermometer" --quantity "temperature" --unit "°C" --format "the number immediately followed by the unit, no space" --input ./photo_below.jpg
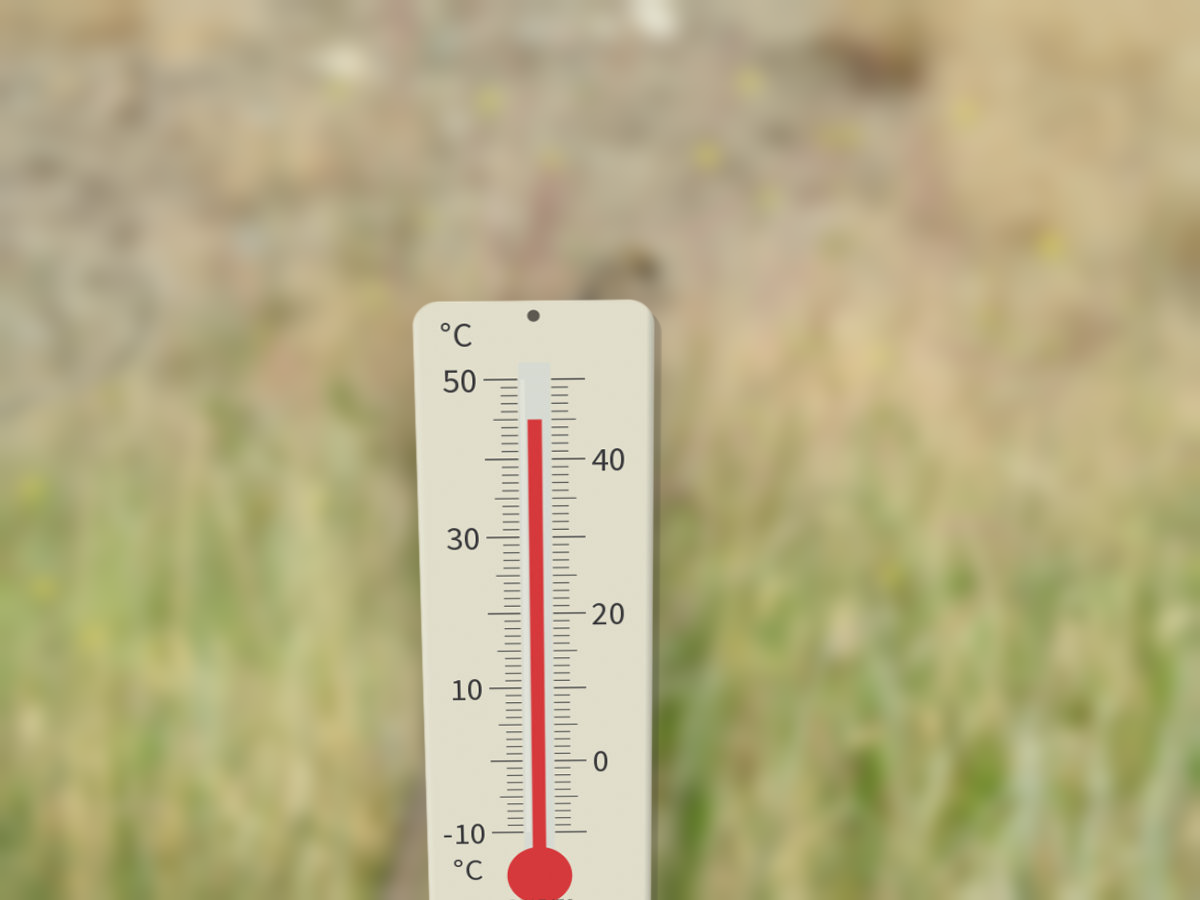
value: 45°C
